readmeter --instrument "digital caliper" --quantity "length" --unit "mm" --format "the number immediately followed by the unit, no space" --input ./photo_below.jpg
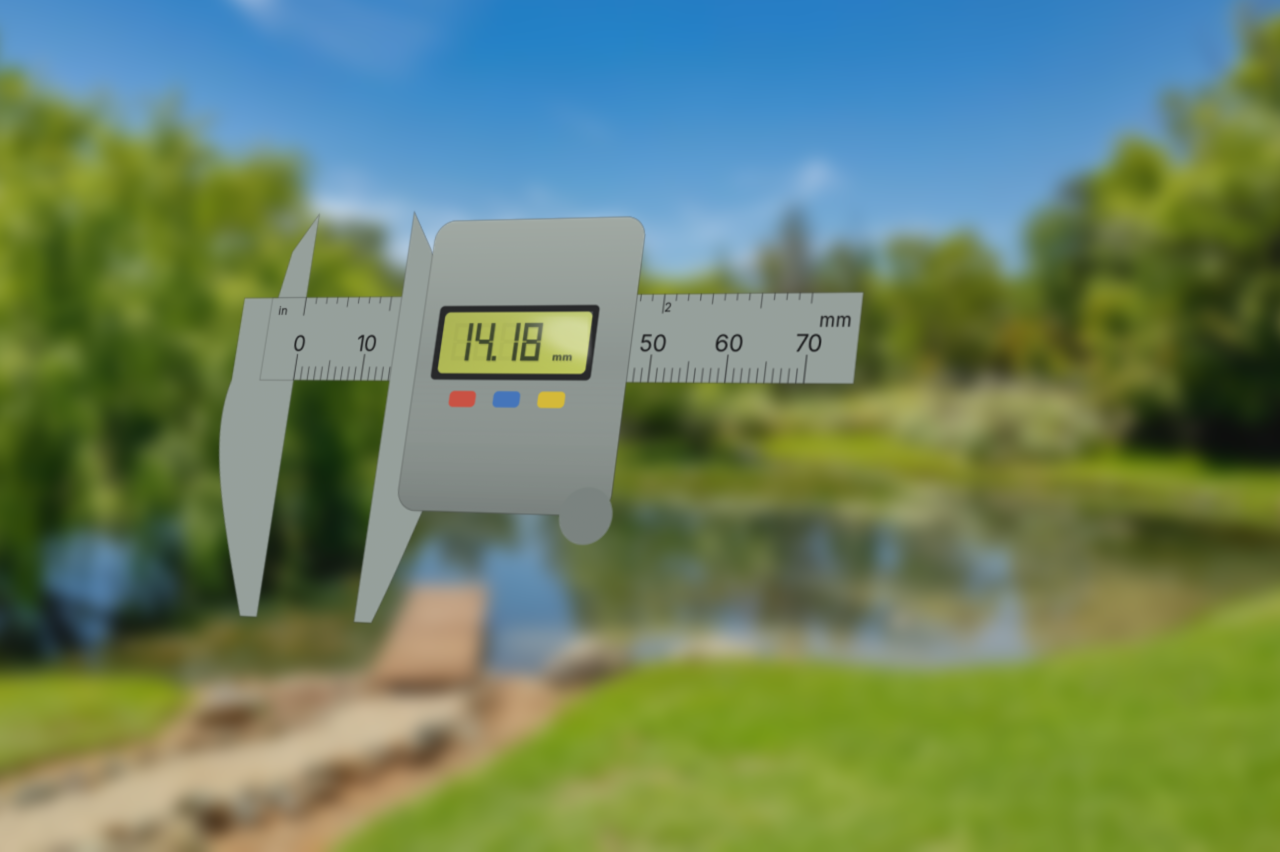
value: 14.18mm
